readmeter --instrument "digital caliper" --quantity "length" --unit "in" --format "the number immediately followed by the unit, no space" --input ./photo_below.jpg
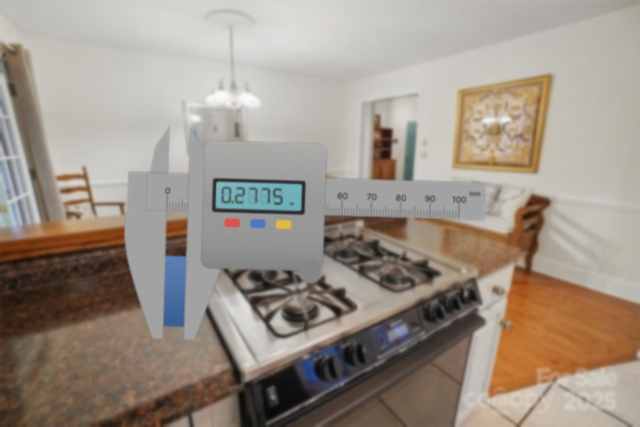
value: 0.2775in
